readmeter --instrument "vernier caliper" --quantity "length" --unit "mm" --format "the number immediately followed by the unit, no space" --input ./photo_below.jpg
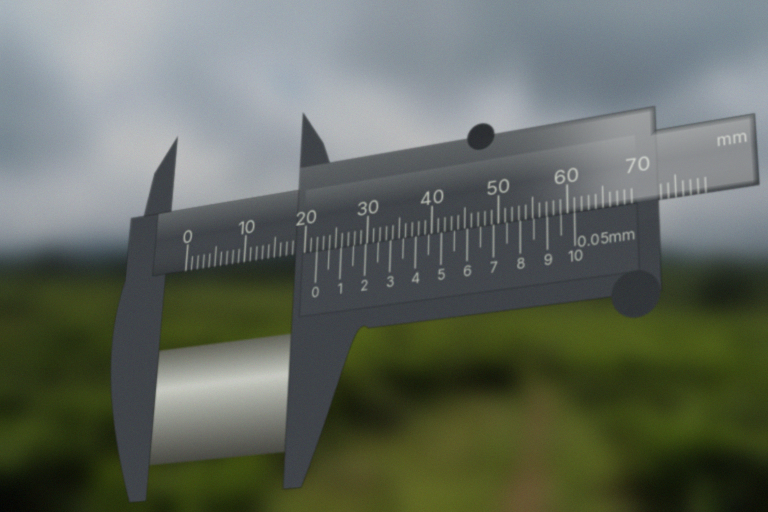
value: 22.0mm
